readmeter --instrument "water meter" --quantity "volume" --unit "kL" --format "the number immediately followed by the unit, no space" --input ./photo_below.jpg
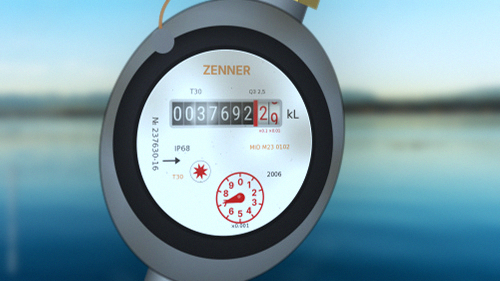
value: 37692.287kL
